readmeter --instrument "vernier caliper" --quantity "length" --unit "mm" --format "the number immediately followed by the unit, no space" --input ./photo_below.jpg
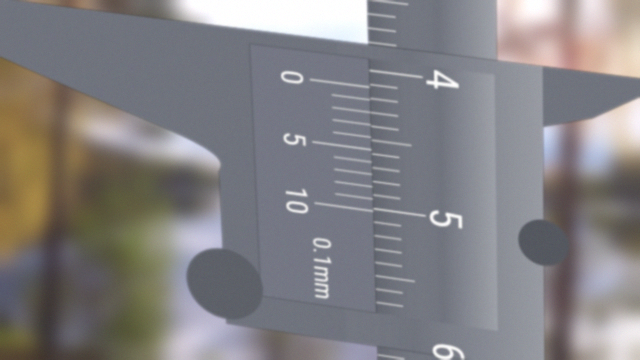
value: 41.2mm
